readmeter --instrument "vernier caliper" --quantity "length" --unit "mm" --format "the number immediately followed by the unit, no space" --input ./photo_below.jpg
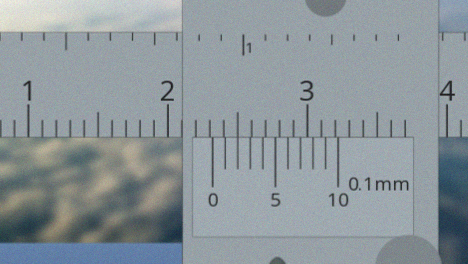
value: 23.2mm
